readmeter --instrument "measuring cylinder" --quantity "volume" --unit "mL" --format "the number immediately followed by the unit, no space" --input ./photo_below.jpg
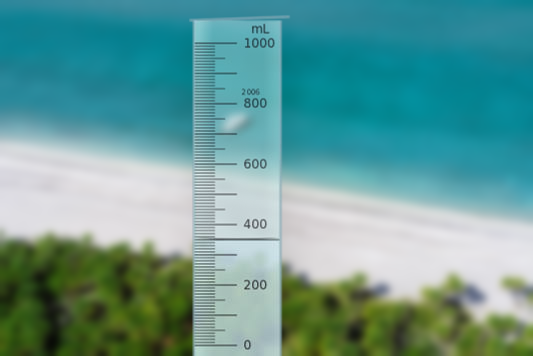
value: 350mL
